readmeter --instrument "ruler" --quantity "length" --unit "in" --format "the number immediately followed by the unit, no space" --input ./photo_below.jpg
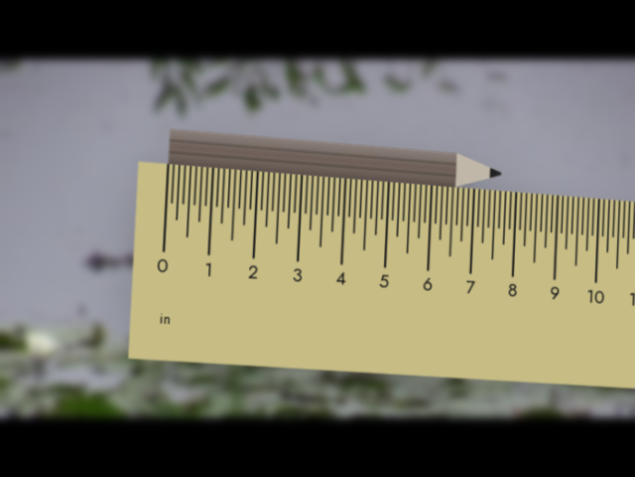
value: 7.625in
